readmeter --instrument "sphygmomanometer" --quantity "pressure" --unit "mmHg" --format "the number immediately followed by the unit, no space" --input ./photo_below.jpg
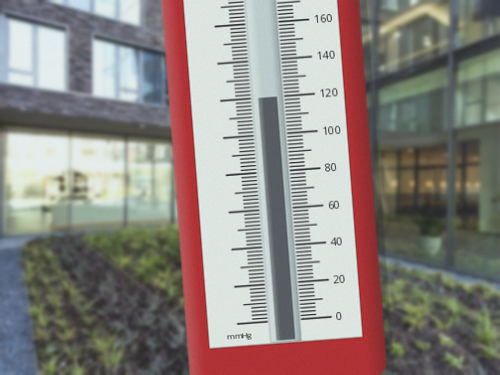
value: 120mmHg
